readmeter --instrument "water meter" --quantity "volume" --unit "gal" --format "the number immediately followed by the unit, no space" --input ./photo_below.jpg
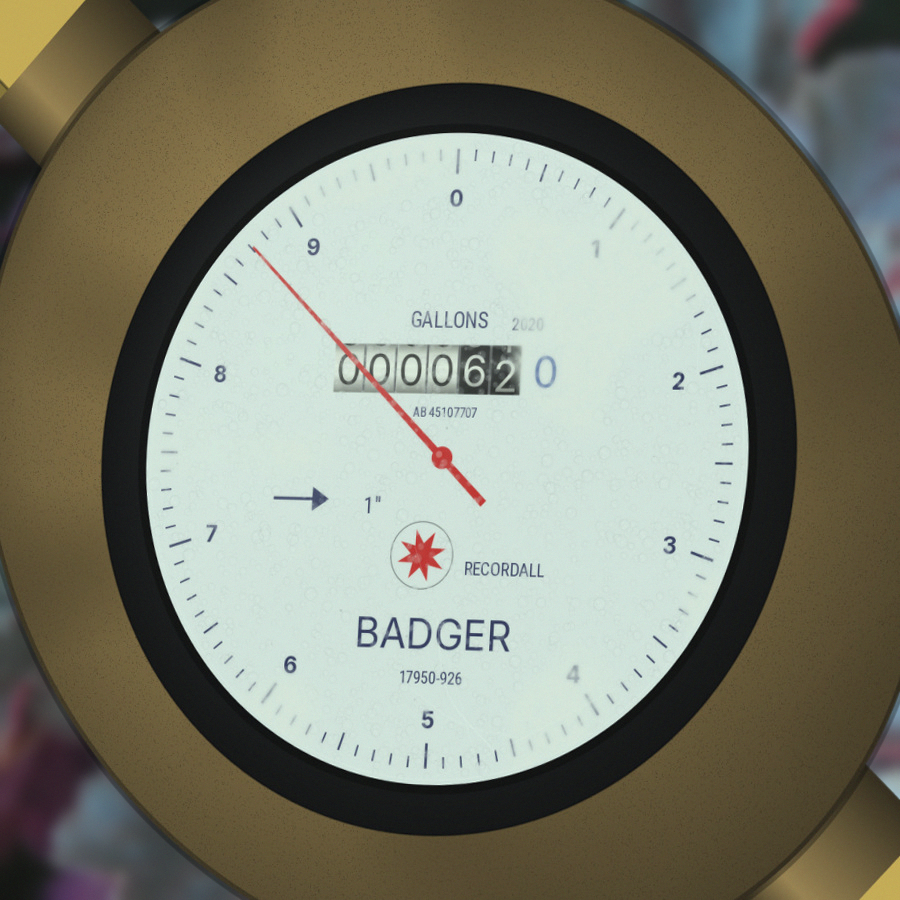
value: 618.7gal
